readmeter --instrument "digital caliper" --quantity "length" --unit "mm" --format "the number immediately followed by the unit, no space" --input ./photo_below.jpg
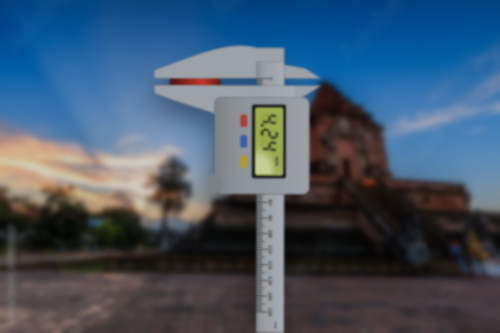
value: 4.24mm
